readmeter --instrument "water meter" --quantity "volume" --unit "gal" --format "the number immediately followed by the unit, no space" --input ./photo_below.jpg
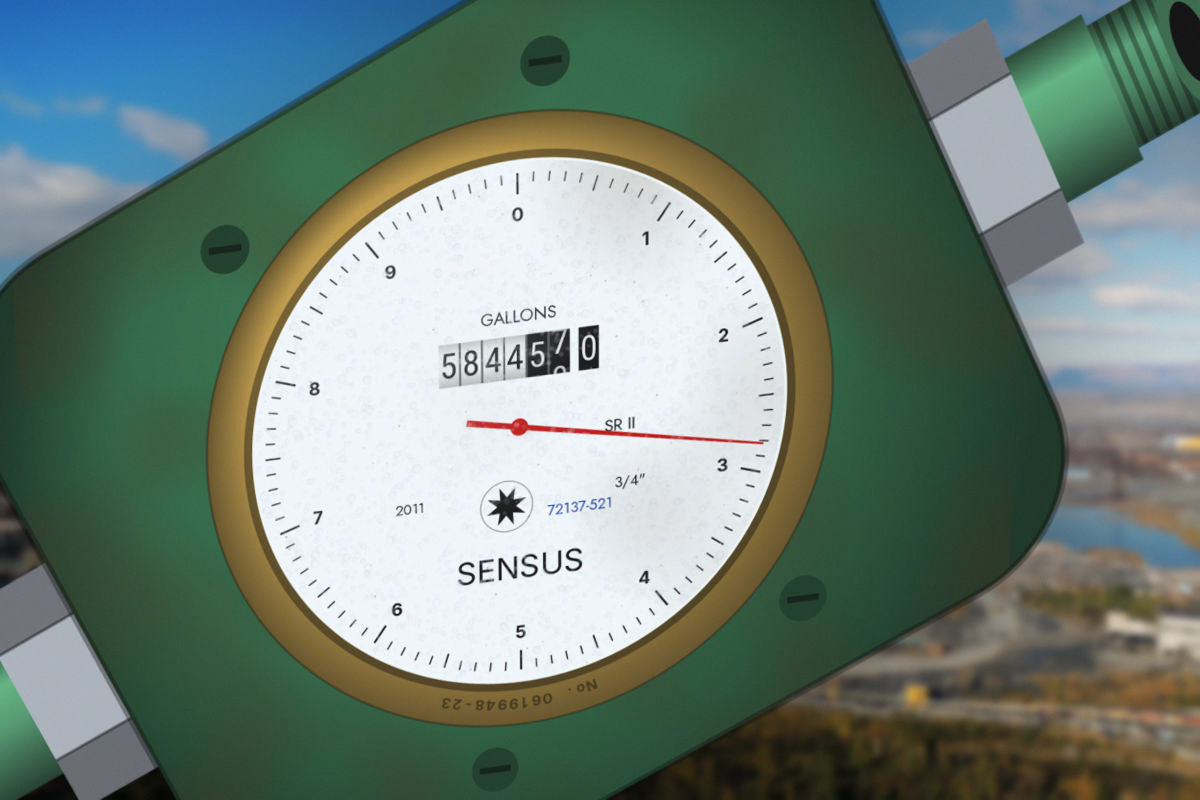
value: 5844572.8gal
